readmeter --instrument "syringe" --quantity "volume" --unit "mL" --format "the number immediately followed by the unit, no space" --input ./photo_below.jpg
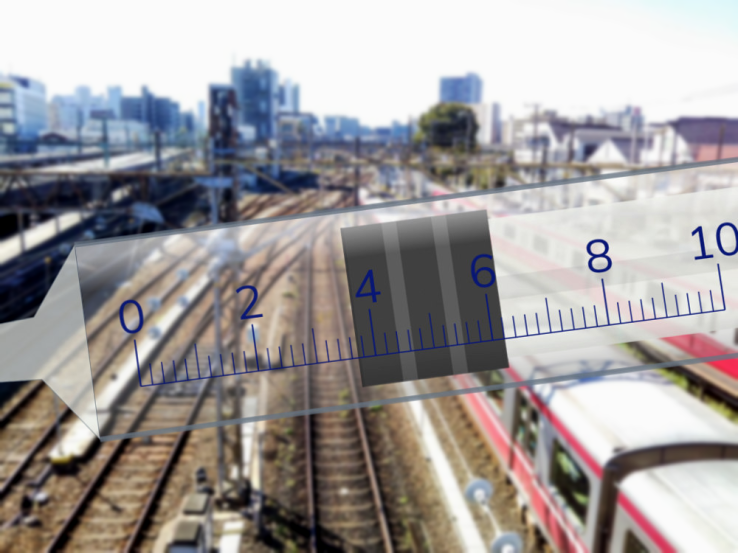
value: 3.7mL
